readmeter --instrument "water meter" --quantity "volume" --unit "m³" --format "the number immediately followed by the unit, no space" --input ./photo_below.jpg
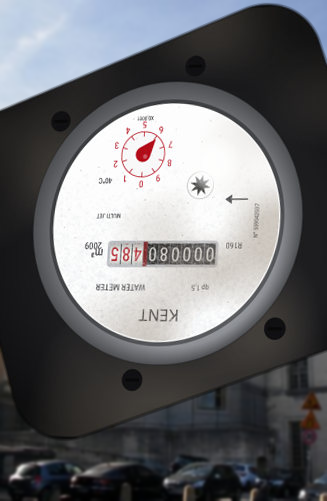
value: 80.4856m³
